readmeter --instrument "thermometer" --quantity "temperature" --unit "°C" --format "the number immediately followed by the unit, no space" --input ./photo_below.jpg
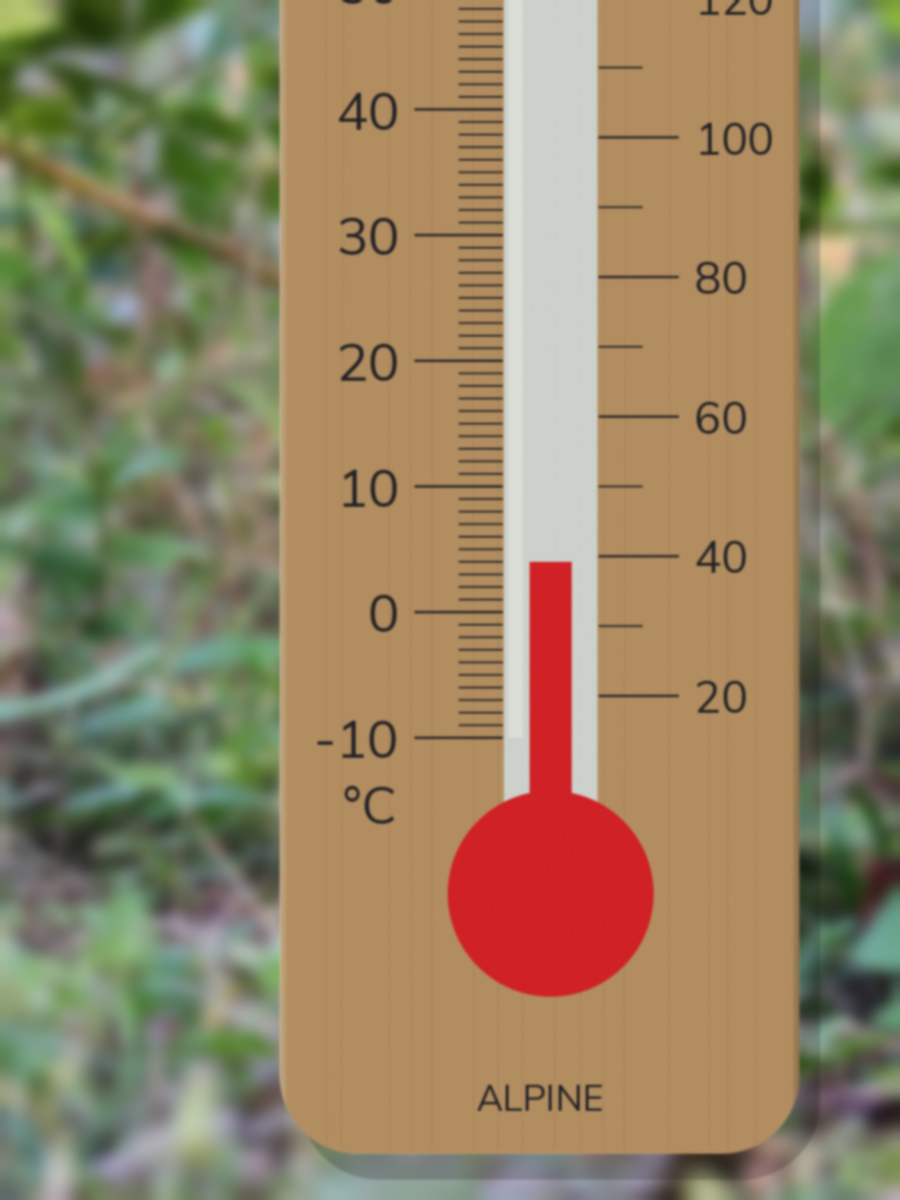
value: 4°C
